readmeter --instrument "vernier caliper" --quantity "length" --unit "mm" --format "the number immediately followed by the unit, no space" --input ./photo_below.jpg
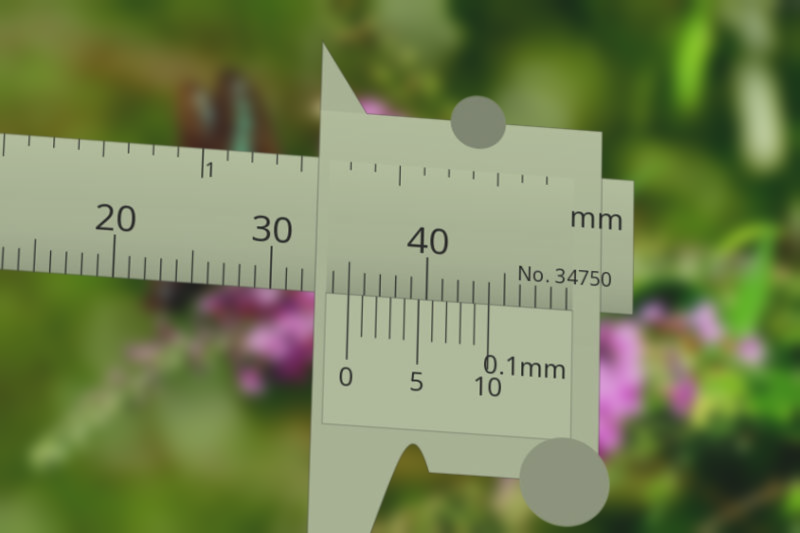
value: 35.0mm
